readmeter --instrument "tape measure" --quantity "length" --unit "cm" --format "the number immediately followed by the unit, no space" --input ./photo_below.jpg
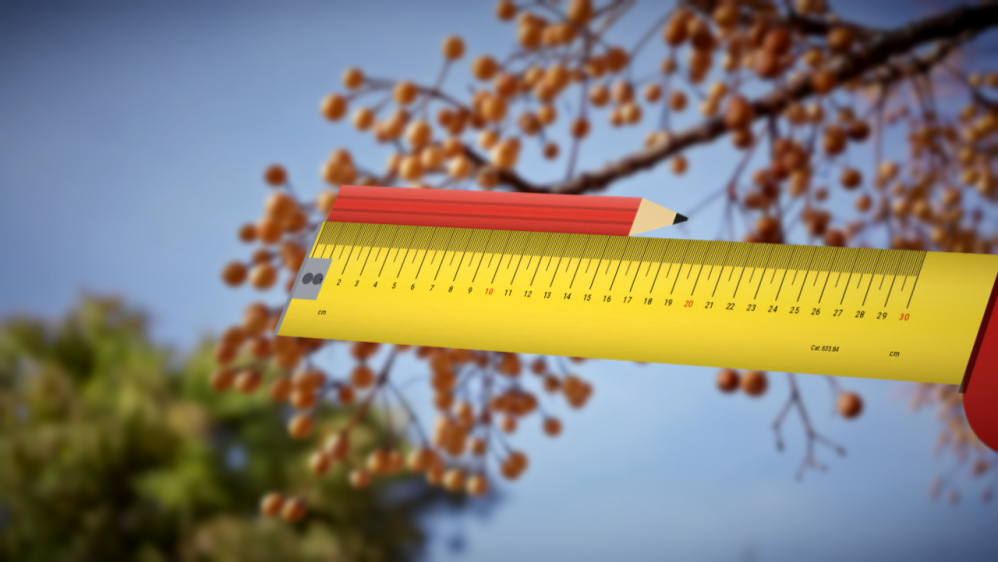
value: 18.5cm
